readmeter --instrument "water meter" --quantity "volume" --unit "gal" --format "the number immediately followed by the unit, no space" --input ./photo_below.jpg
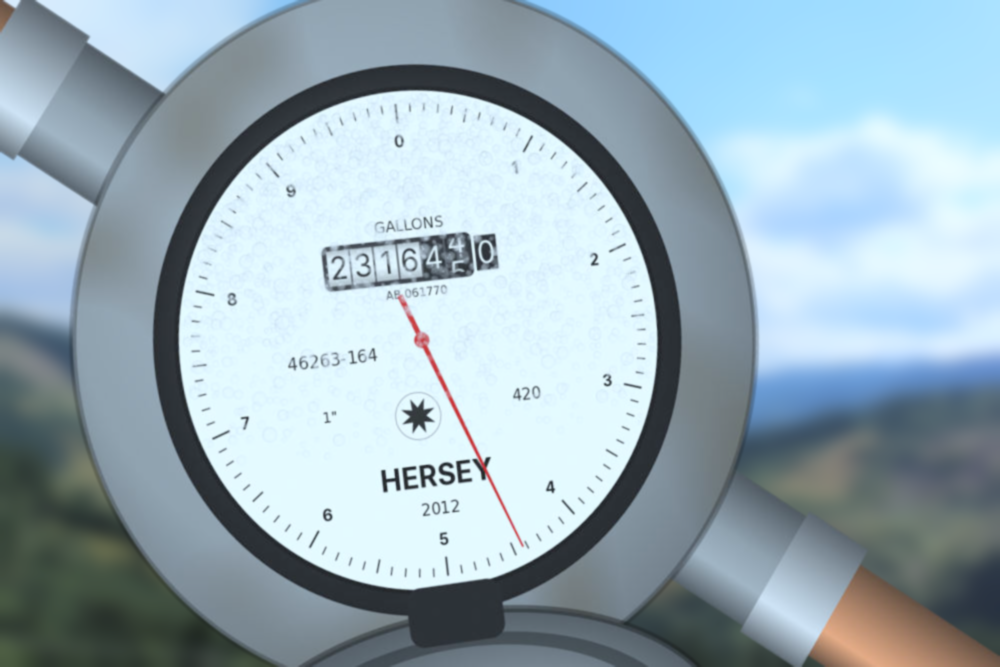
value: 2316444.4gal
